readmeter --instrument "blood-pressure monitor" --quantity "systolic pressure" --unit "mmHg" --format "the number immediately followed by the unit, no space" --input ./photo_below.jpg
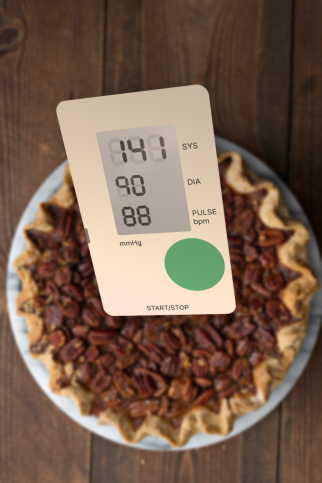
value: 141mmHg
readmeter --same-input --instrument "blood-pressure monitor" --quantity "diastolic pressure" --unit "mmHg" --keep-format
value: 90mmHg
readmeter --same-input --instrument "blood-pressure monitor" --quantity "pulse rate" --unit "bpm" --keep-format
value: 88bpm
